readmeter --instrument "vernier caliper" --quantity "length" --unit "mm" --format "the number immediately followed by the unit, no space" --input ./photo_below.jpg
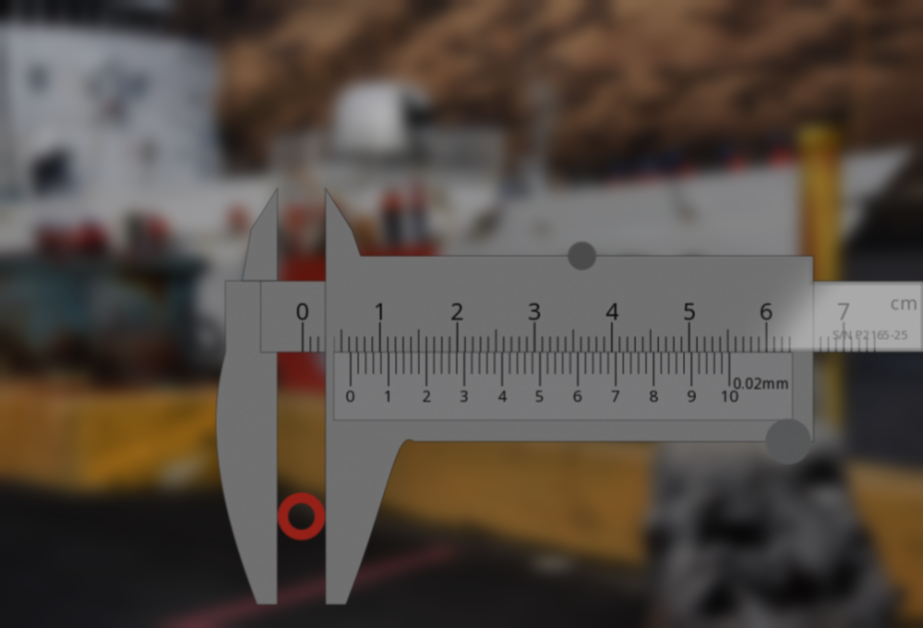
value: 6.2mm
